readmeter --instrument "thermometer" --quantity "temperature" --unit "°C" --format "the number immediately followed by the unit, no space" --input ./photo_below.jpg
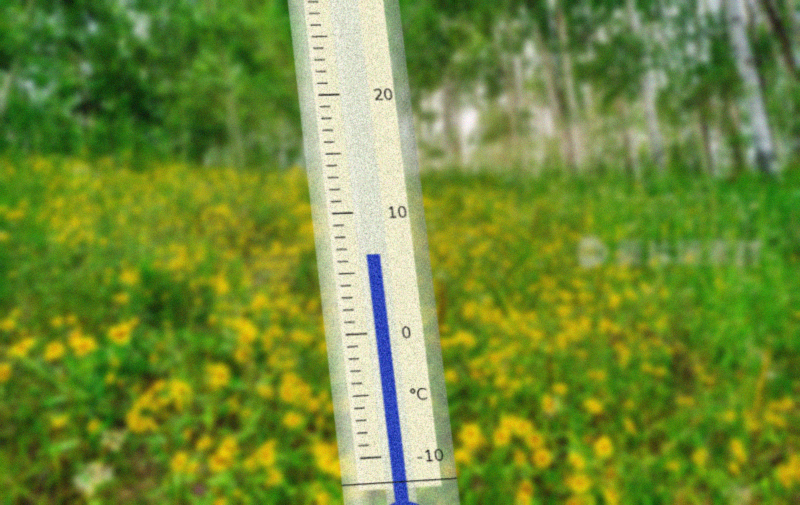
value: 6.5°C
